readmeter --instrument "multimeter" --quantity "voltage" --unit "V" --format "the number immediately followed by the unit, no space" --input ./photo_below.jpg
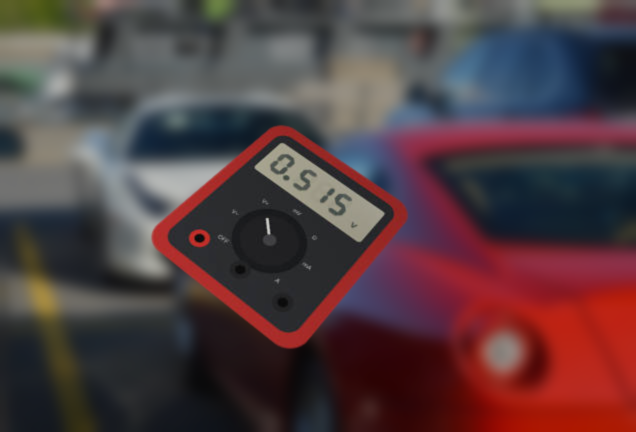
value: 0.515V
